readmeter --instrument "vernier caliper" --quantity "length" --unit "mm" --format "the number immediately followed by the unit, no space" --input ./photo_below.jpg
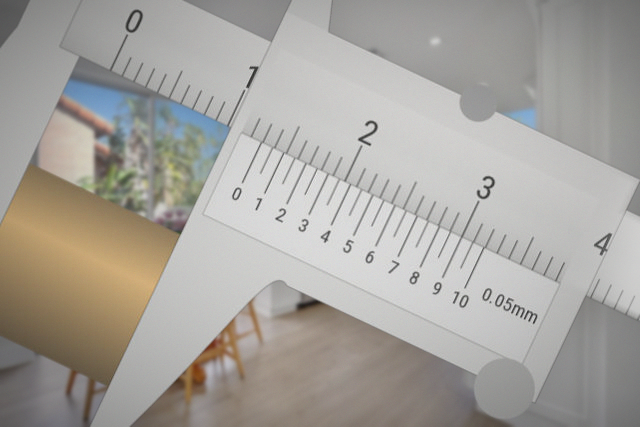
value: 12.9mm
